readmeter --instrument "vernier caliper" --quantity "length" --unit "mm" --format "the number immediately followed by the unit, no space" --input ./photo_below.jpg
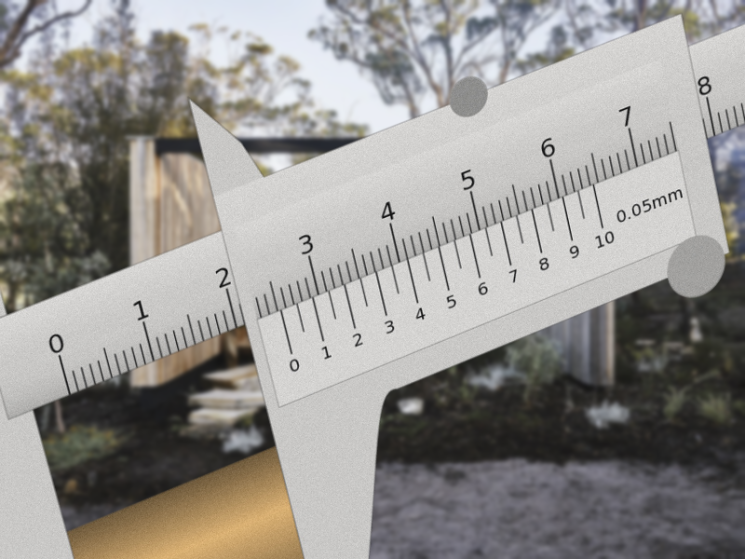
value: 25.4mm
